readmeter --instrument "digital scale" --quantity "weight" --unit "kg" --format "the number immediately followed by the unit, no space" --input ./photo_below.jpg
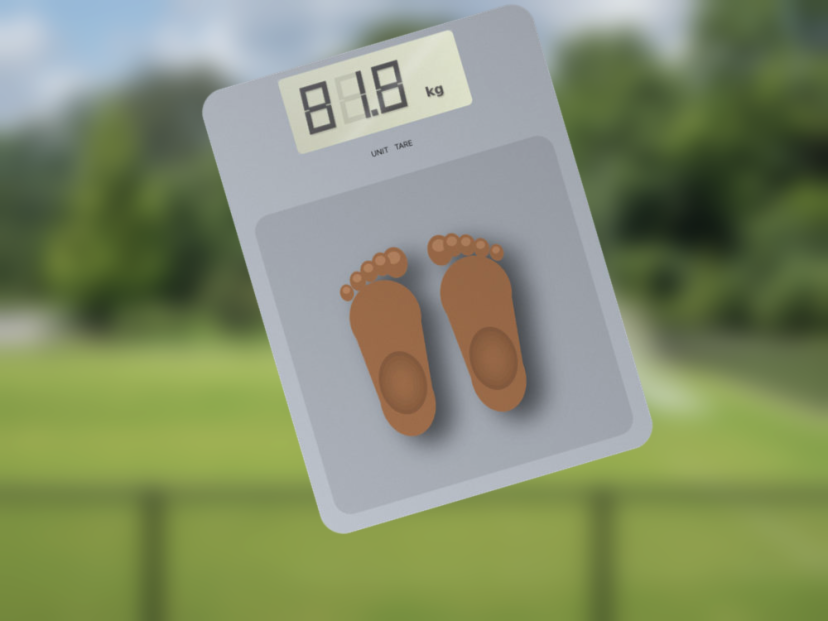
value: 81.8kg
